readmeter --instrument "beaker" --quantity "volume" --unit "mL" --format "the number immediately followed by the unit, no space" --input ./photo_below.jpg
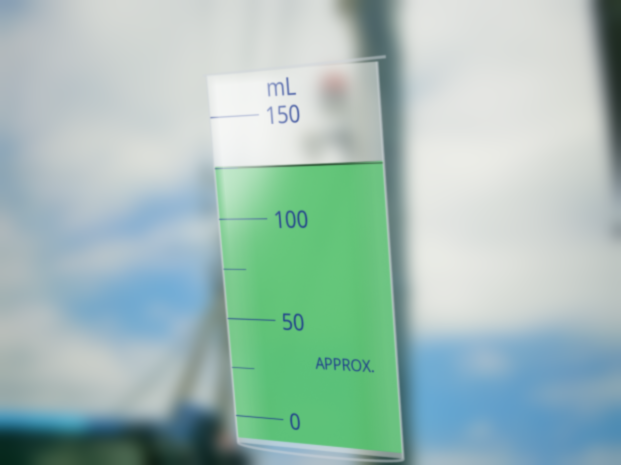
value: 125mL
